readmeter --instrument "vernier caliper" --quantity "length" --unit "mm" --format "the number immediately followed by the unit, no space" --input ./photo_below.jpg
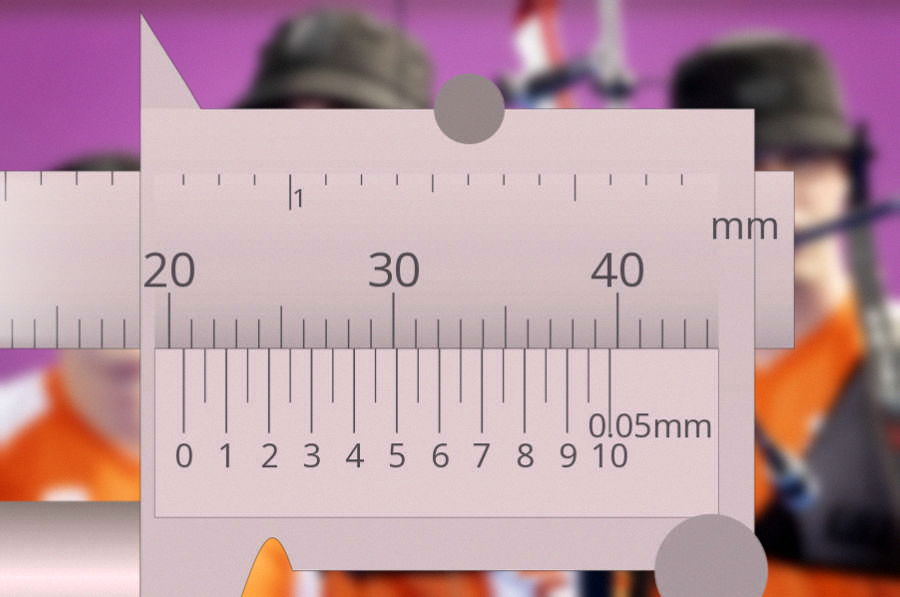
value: 20.65mm
